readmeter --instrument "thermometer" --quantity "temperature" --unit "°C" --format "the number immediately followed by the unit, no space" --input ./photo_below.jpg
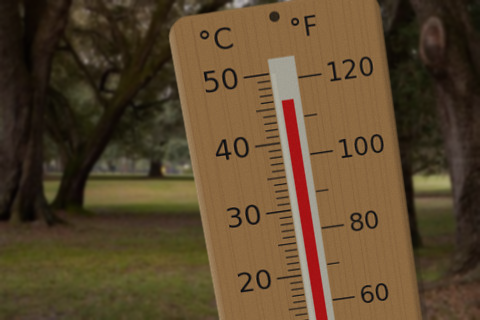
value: 46°C
